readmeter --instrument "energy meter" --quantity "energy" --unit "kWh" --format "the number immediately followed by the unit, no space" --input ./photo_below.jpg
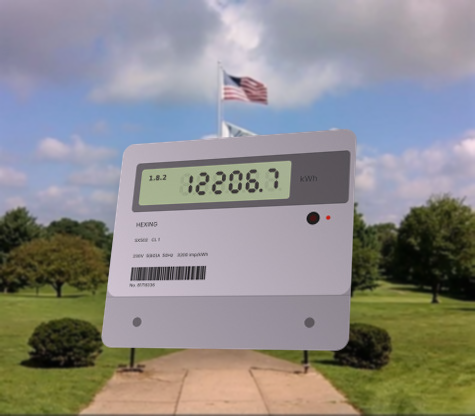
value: 12206.7kWh
